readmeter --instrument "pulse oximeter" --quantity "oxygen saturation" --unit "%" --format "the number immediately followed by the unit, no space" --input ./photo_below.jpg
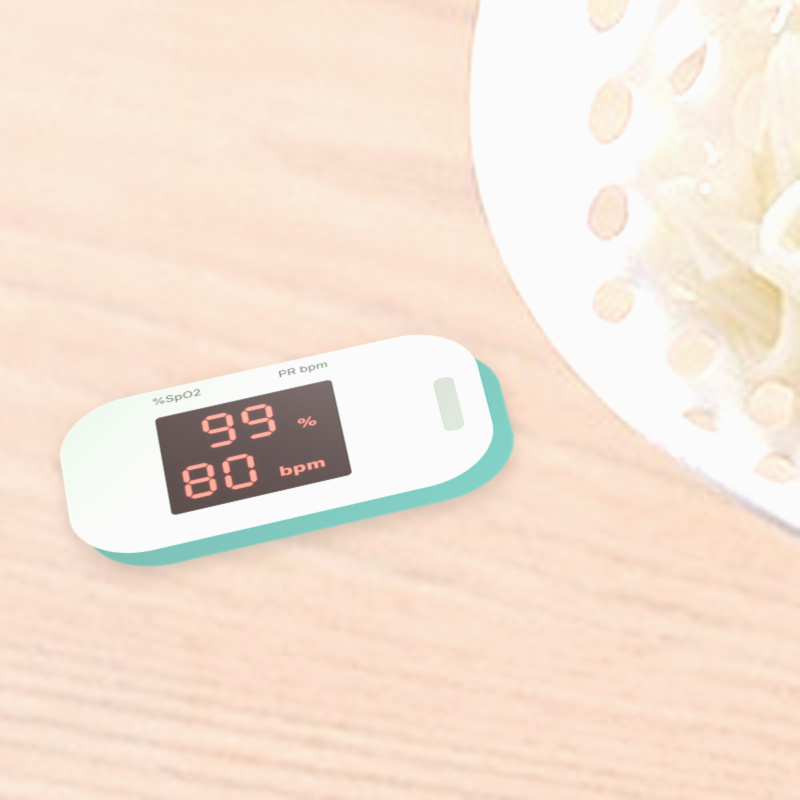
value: 99%
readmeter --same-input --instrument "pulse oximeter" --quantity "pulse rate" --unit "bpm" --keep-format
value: 80bpm
